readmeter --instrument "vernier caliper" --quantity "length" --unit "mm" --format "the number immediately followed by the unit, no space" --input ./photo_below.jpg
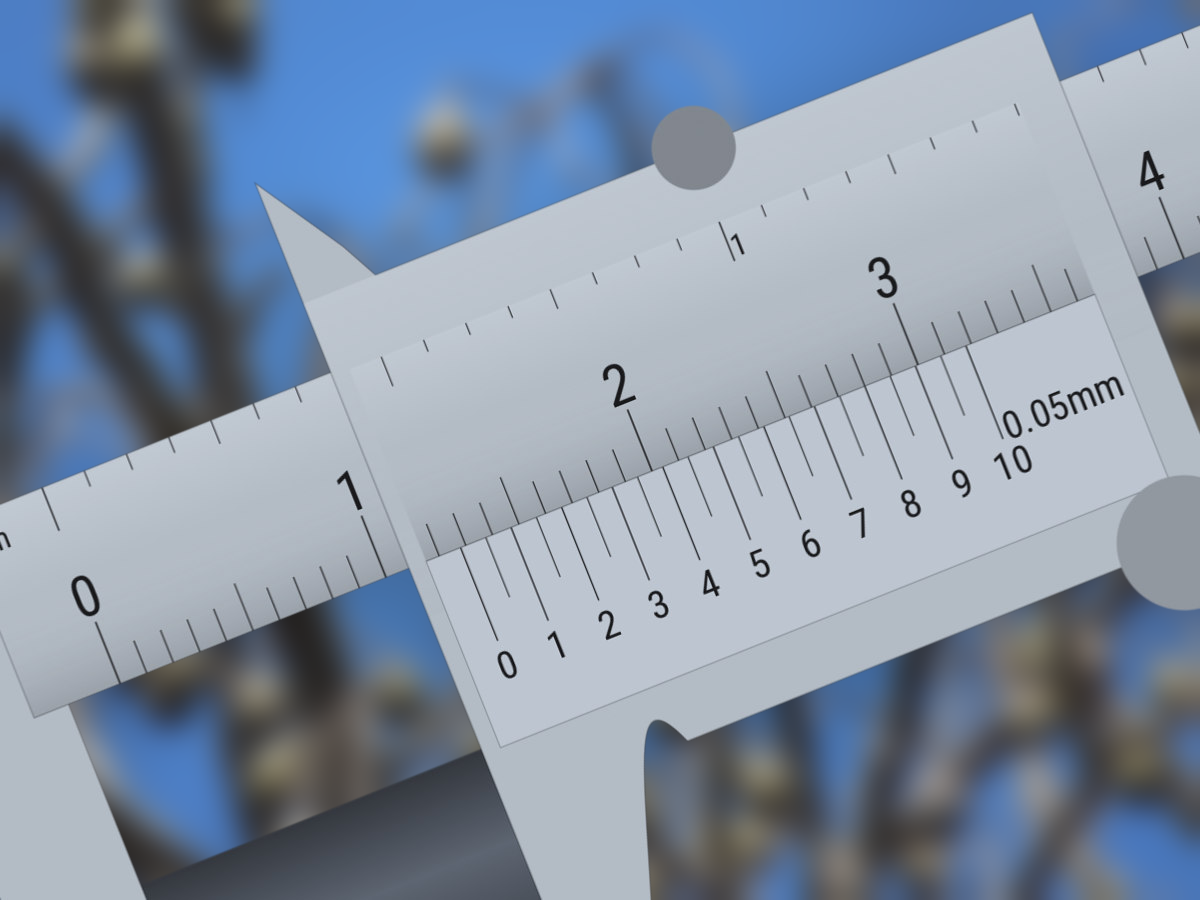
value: 12.80mm
